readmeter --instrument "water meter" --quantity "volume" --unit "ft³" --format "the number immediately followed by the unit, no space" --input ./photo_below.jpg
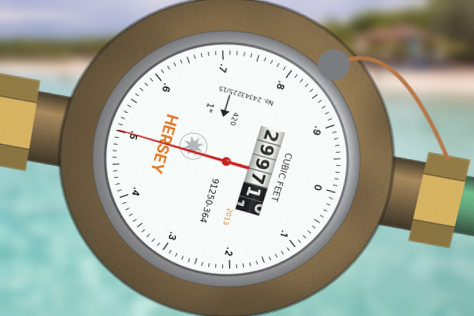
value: 299710.50ft³
